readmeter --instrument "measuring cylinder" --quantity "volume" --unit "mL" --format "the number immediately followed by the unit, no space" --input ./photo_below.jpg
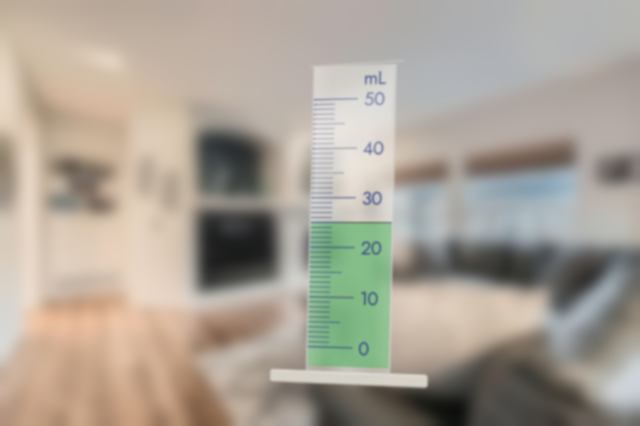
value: 25mL
